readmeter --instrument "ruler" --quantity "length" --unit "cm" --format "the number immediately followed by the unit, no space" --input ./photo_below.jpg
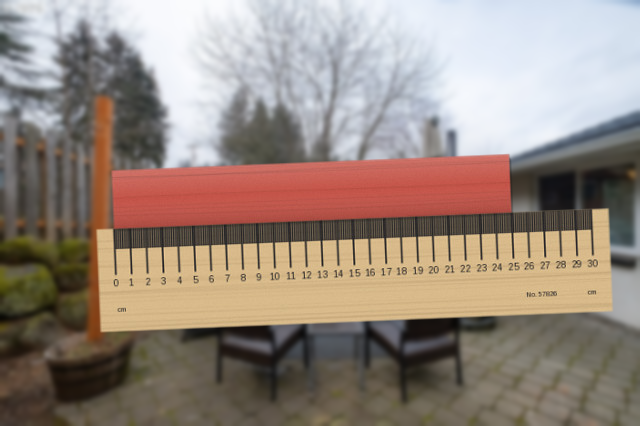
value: 25cm
